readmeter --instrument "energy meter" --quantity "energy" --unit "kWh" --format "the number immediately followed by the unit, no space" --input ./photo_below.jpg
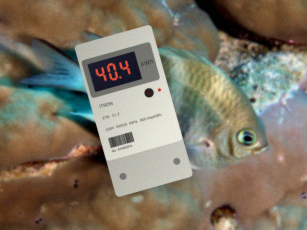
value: 40.4kWh
